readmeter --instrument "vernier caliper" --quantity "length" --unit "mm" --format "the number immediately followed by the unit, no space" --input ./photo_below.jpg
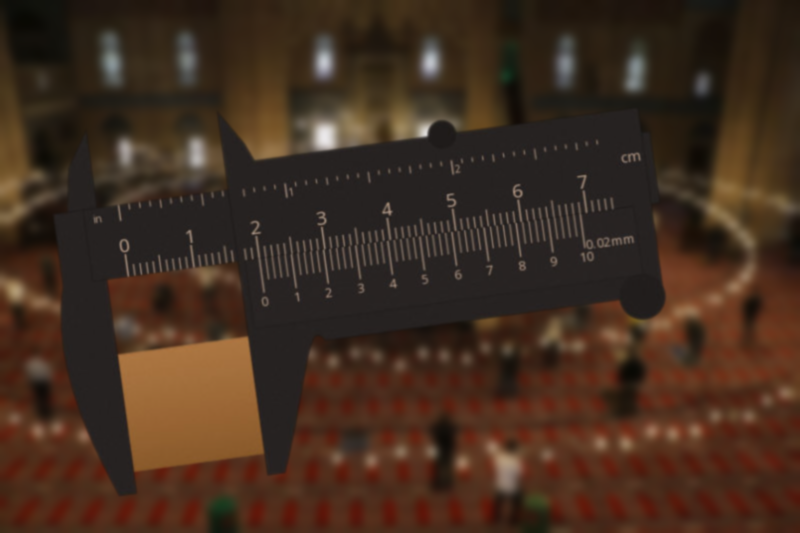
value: 20.0mm
